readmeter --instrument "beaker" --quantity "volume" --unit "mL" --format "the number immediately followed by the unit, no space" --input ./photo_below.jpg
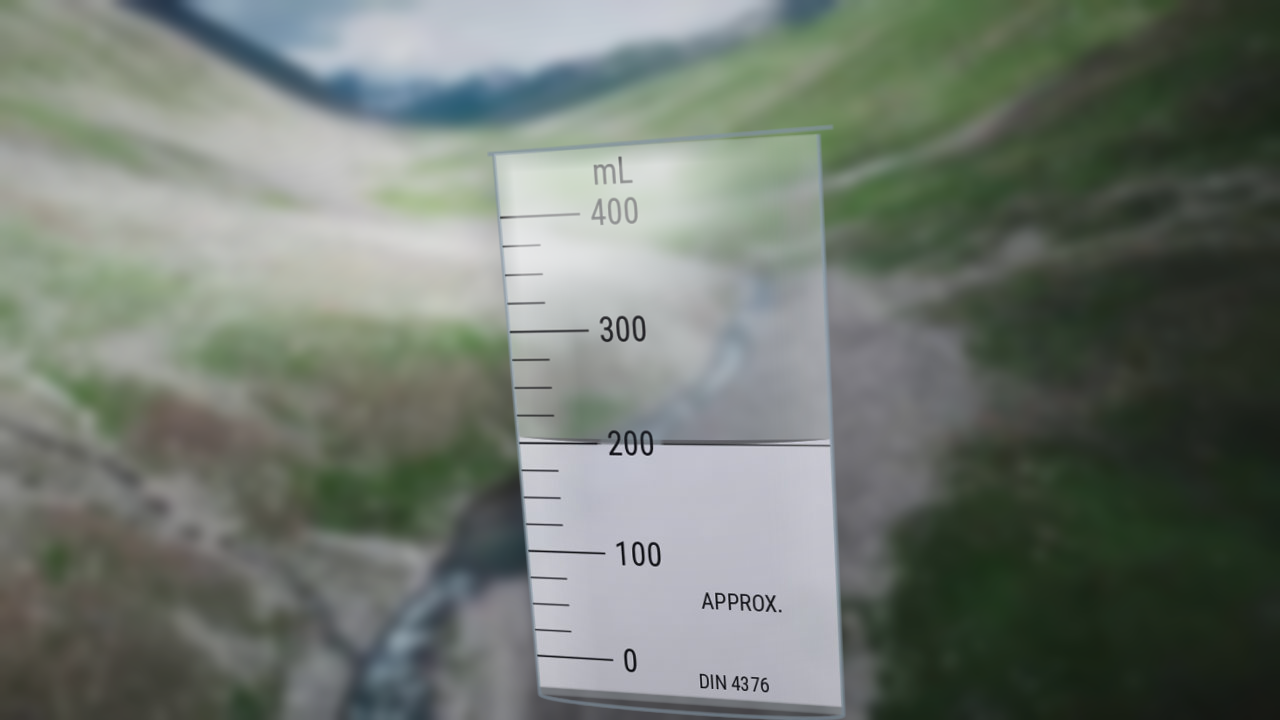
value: 200mL
